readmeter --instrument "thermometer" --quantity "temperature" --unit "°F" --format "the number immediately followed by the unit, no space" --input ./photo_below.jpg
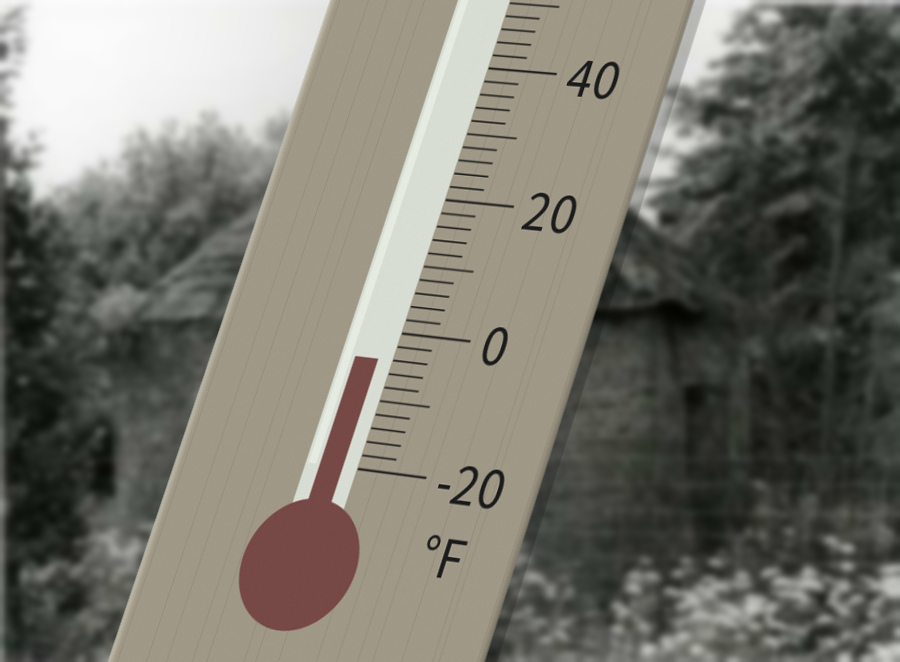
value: -4°F
